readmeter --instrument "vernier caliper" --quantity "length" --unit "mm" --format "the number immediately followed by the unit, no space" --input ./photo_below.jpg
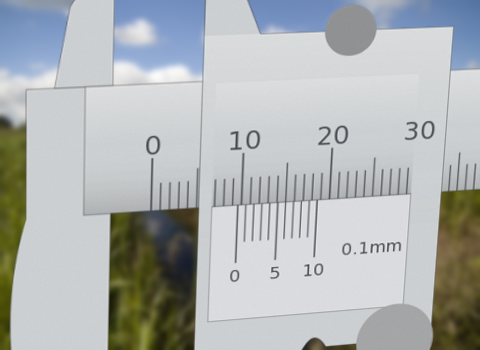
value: 9.6mm
